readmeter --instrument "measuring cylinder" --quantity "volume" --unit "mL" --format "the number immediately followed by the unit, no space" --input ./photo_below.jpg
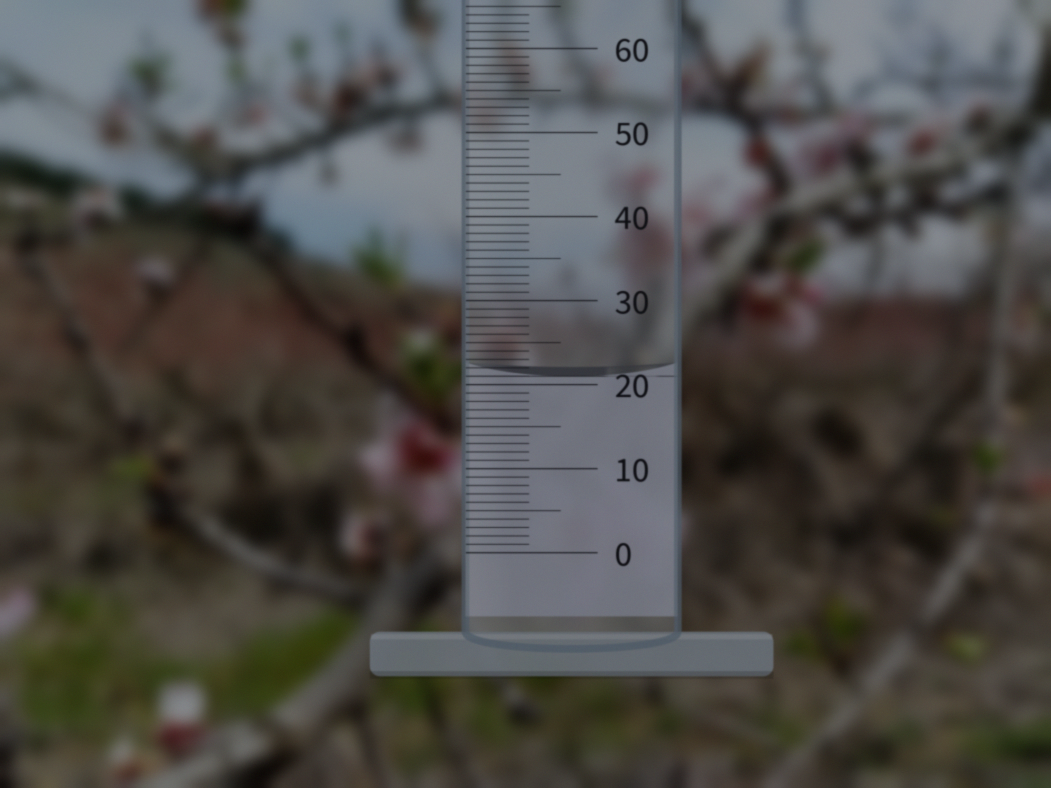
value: 21mL
